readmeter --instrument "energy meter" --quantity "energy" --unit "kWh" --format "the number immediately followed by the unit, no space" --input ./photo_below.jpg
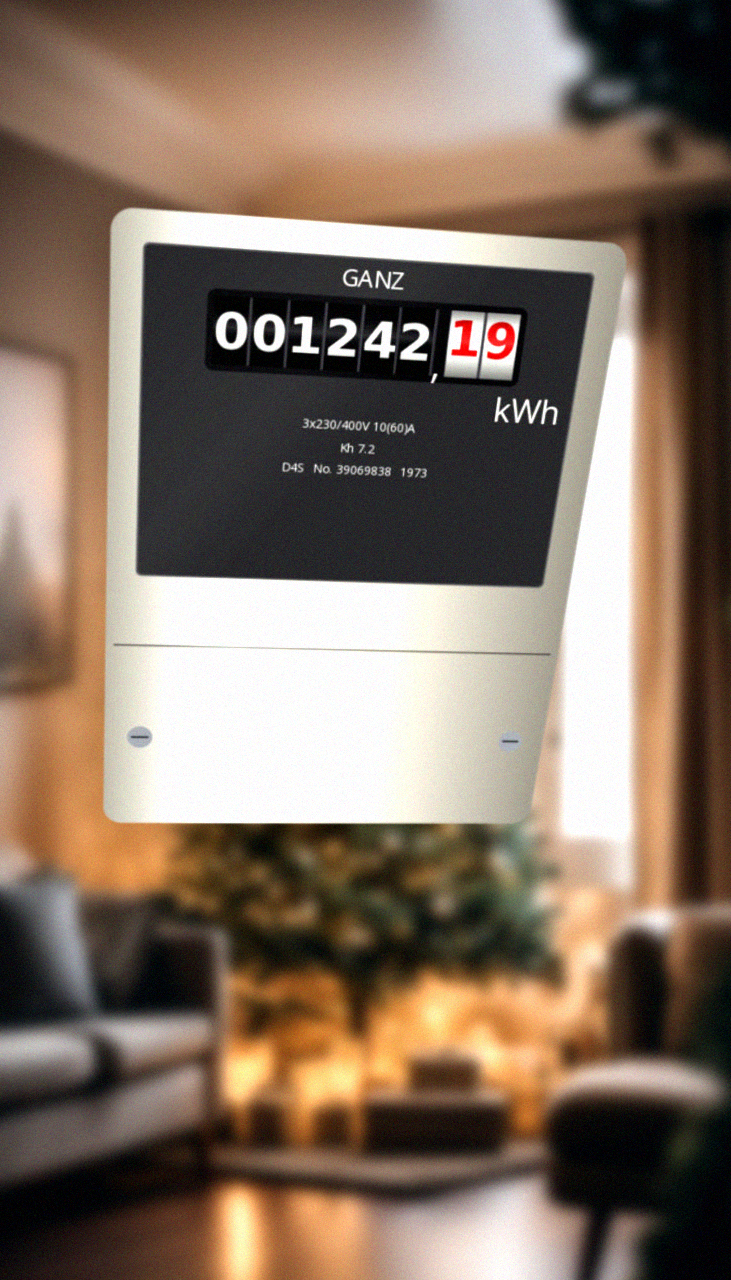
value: 1242.19kWh
